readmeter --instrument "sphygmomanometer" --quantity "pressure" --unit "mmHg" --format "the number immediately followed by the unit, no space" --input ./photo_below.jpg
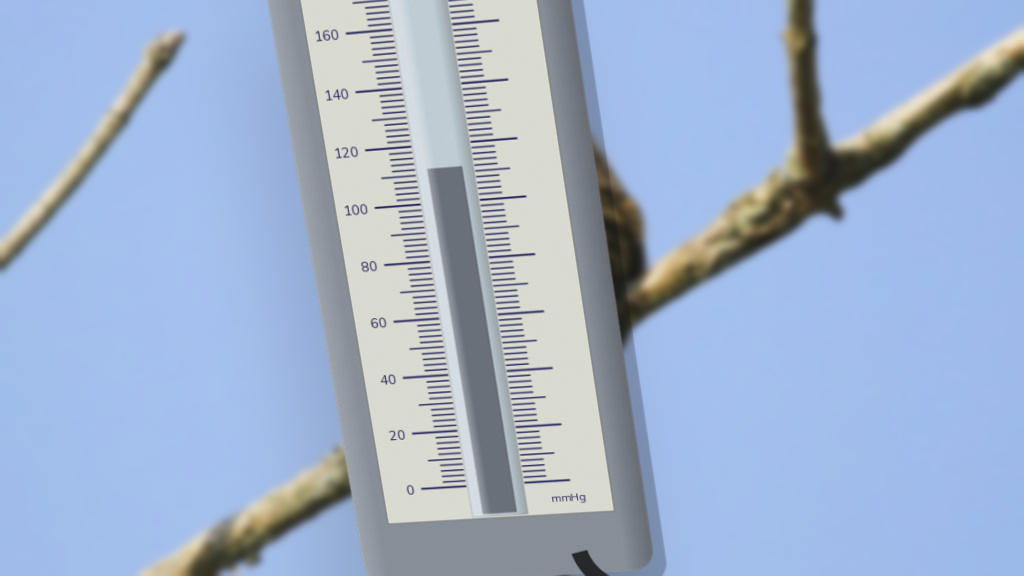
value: 112mmHg
